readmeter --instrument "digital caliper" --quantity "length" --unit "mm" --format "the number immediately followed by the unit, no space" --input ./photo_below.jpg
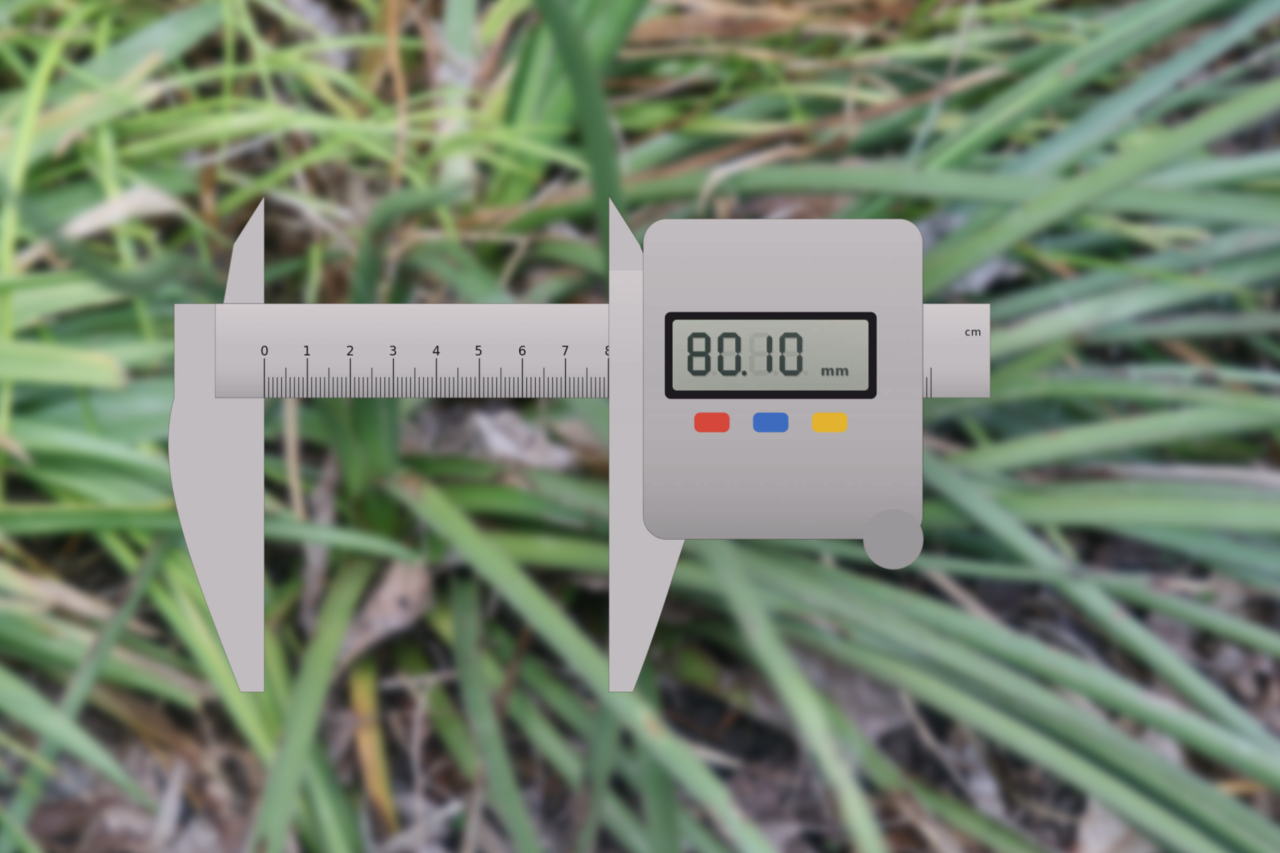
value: 80.10mm
